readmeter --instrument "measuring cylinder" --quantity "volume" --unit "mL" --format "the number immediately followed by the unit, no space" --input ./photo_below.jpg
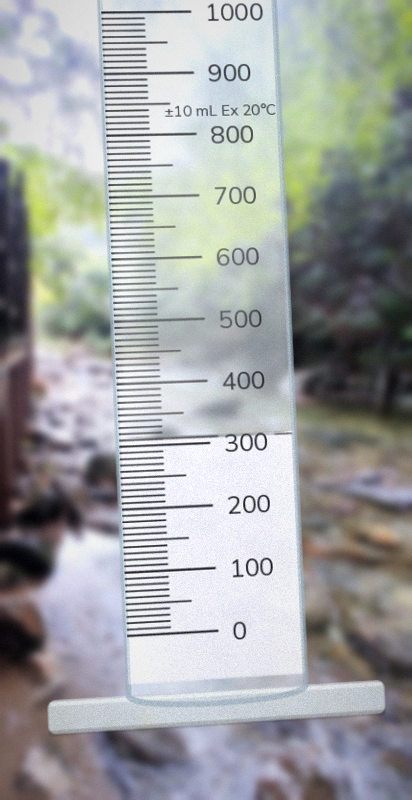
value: 310mL
